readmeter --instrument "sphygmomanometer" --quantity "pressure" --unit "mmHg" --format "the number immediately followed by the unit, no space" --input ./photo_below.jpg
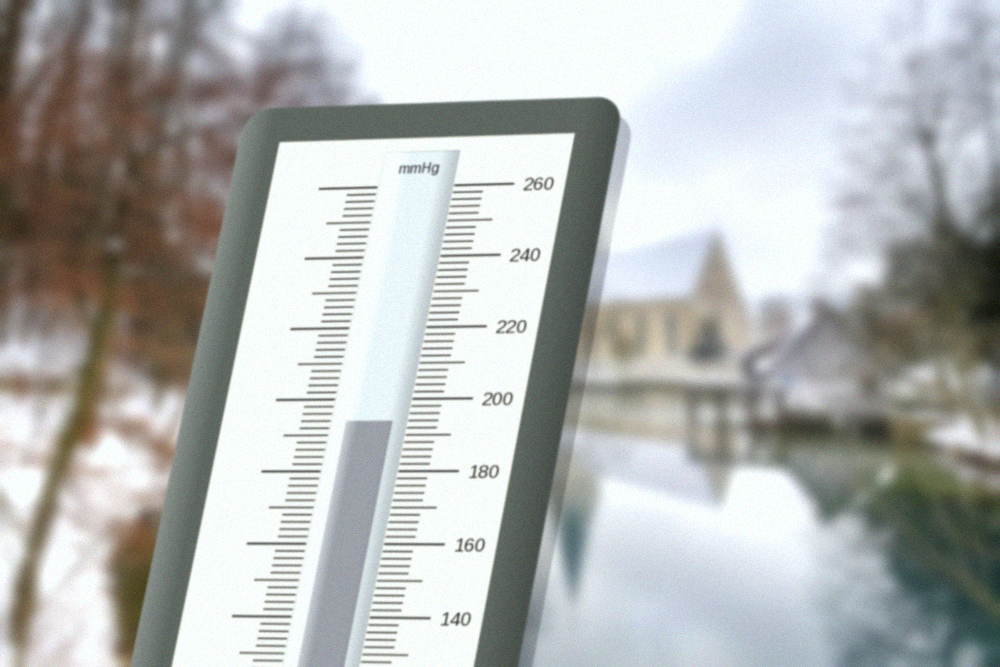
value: 194mmHg
